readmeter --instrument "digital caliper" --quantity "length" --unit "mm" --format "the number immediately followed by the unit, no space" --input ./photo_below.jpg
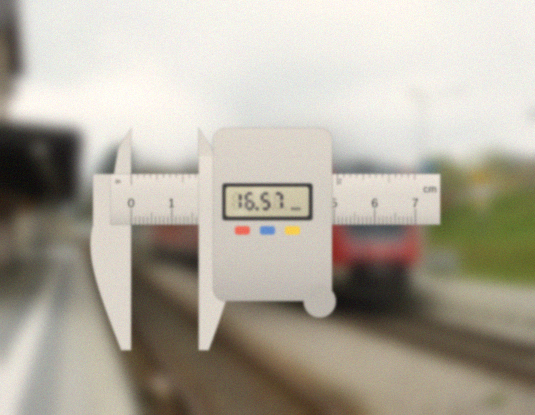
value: 16.57mm
